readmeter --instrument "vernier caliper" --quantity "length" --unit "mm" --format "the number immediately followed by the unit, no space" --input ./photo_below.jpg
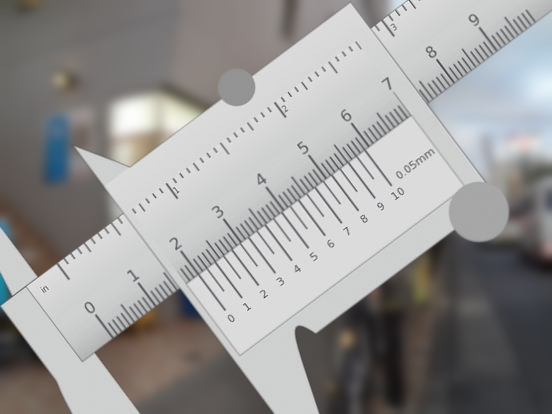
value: 20.0mm
